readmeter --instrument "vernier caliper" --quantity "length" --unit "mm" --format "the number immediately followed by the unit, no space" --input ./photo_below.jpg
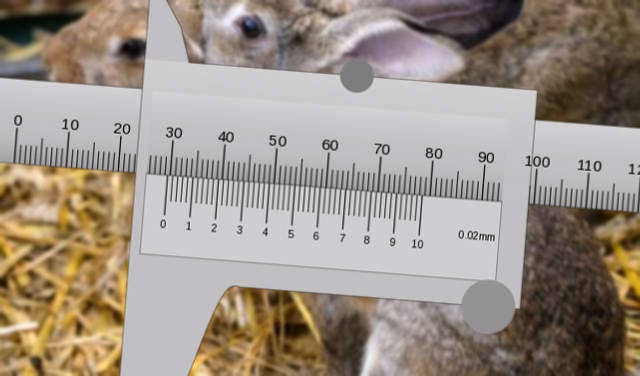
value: 29.5mm
